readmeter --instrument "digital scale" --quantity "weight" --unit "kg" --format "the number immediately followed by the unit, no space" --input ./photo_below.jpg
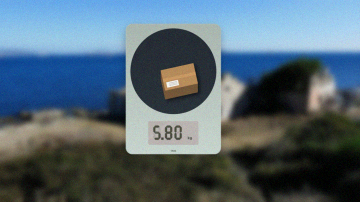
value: 5.80kg
